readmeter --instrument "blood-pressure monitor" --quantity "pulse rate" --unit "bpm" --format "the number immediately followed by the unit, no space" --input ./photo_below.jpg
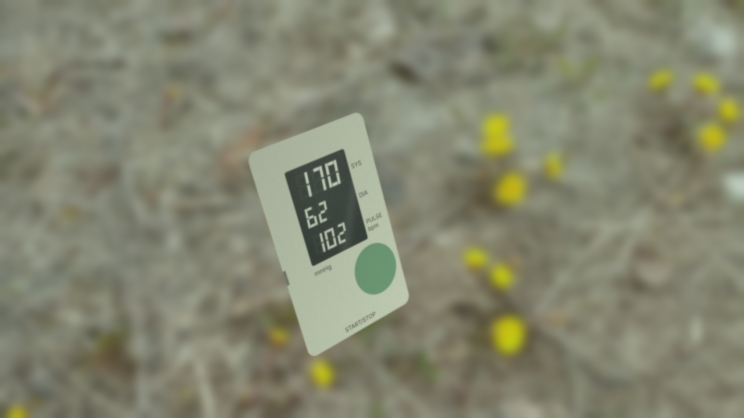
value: 102bpm
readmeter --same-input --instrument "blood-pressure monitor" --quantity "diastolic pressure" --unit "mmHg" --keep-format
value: 62mmHg
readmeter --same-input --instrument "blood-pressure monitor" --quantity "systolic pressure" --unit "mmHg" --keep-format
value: 170mmHg
